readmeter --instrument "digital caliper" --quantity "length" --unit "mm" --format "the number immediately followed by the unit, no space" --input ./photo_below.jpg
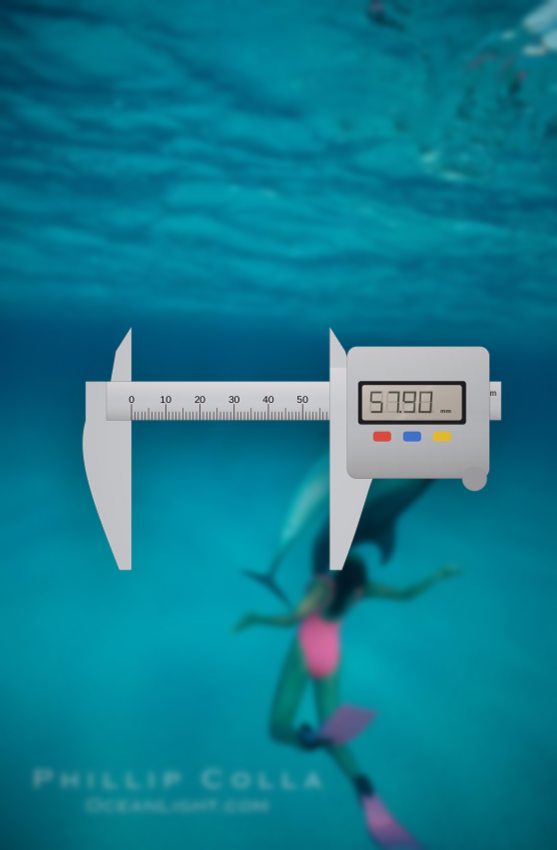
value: 57.90mm
